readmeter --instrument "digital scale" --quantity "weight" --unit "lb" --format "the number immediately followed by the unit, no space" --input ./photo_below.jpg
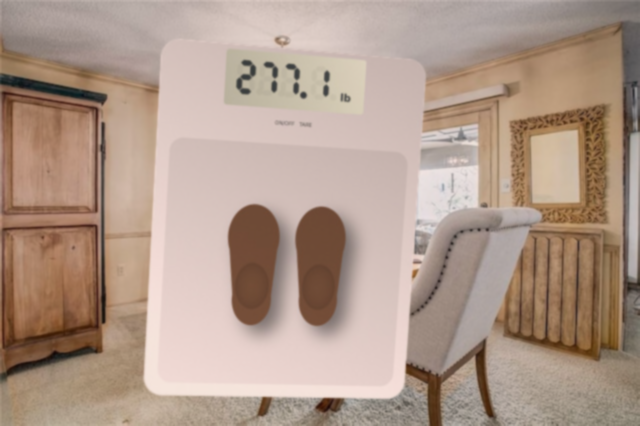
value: 277.1lb
